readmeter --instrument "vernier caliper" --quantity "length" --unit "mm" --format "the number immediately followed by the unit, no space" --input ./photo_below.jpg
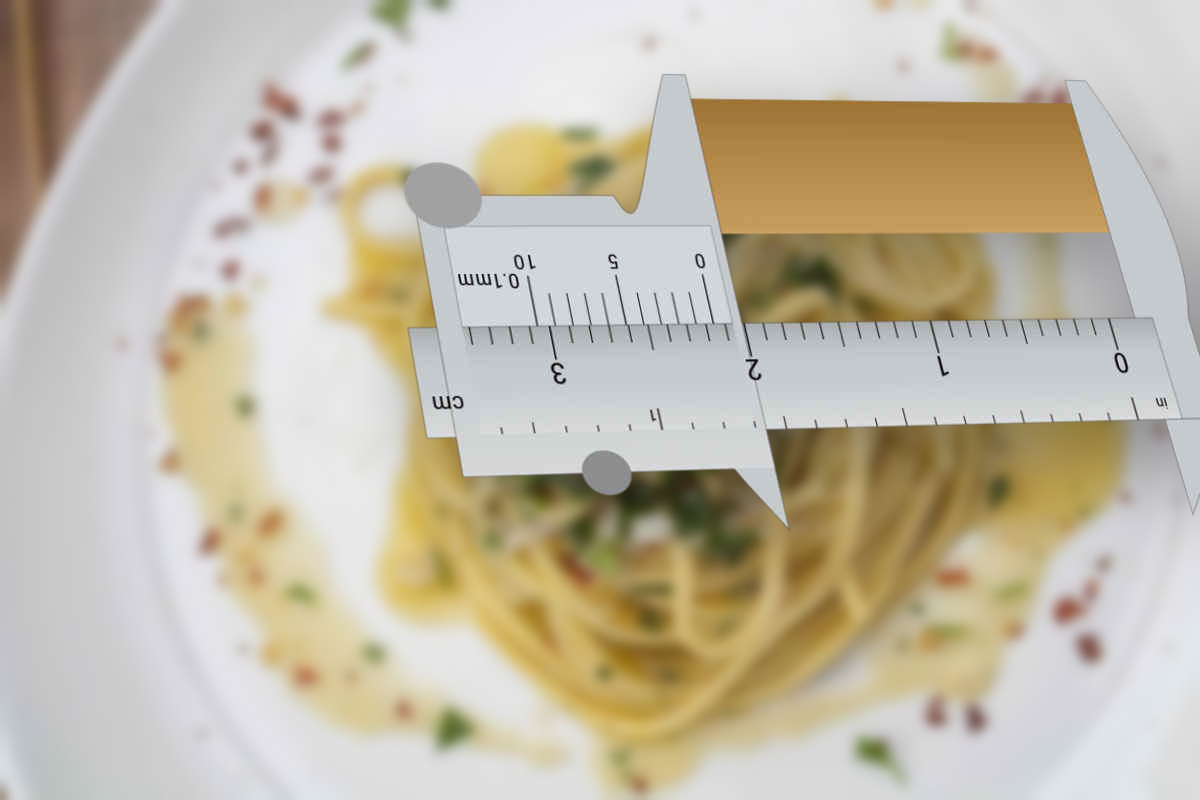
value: 21.6mm
